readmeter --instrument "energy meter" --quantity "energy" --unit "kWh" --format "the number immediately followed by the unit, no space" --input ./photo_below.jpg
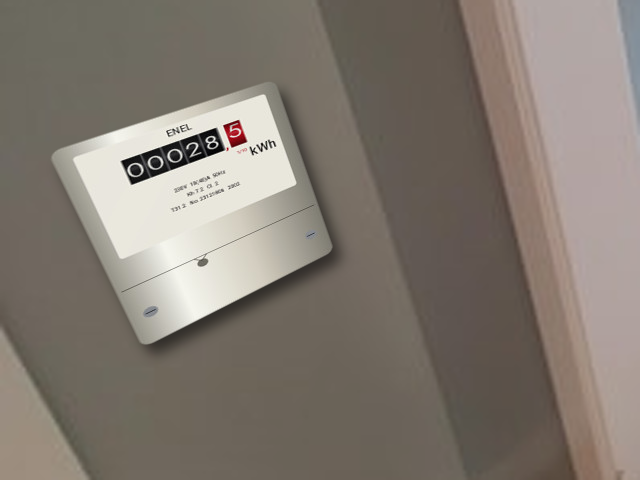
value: 28.5kWh
